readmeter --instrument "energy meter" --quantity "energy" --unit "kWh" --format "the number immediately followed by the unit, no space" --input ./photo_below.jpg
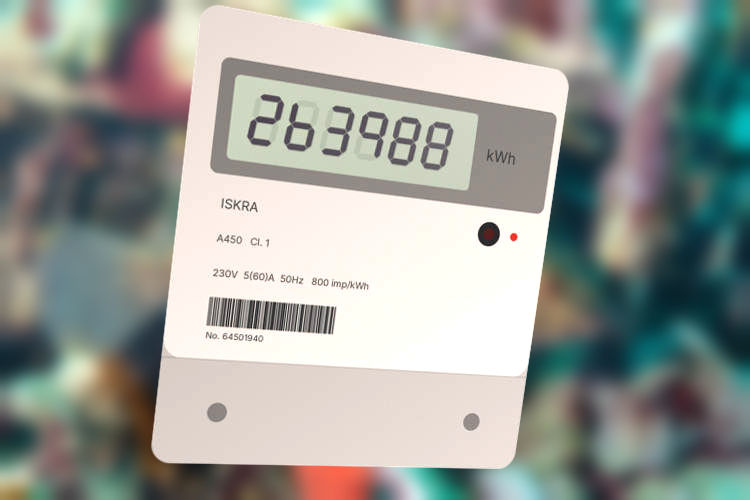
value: 263988kWh
